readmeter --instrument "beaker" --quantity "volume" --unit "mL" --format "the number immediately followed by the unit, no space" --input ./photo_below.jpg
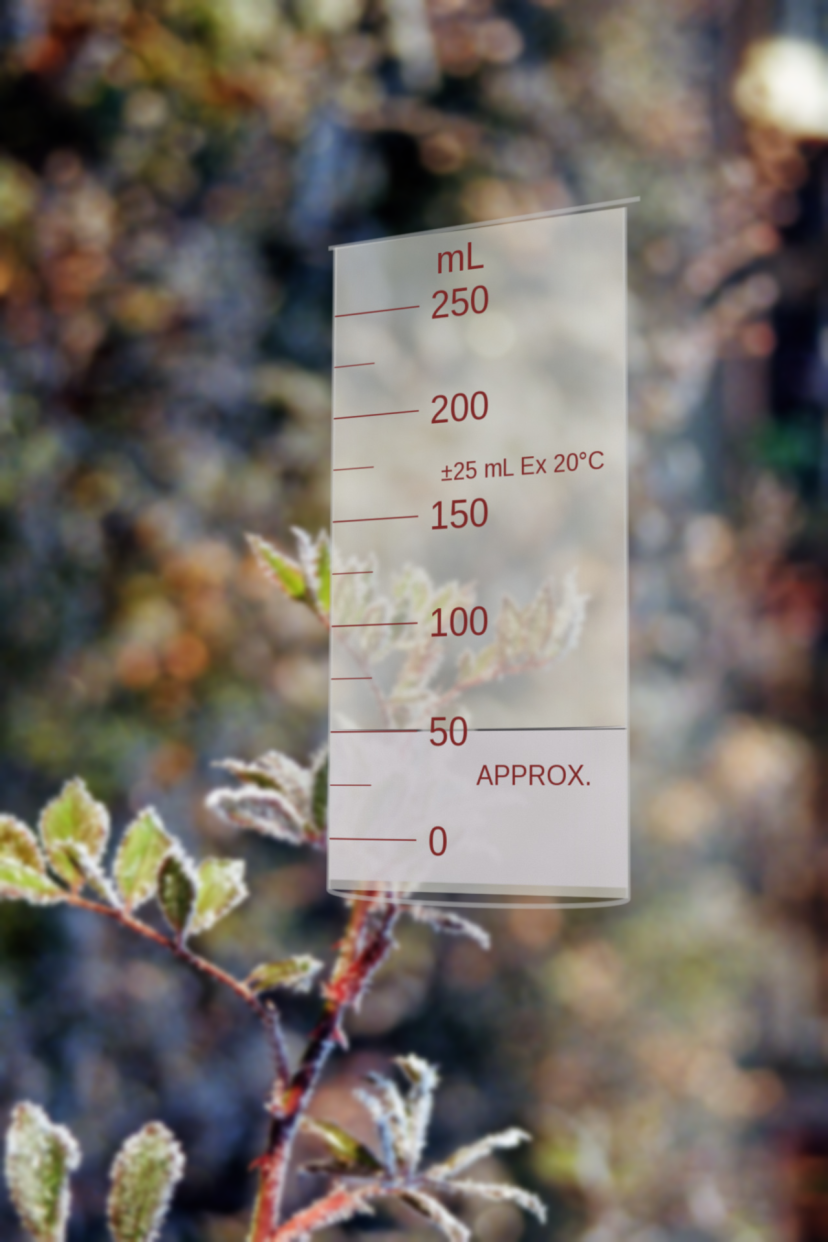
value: 50mL
